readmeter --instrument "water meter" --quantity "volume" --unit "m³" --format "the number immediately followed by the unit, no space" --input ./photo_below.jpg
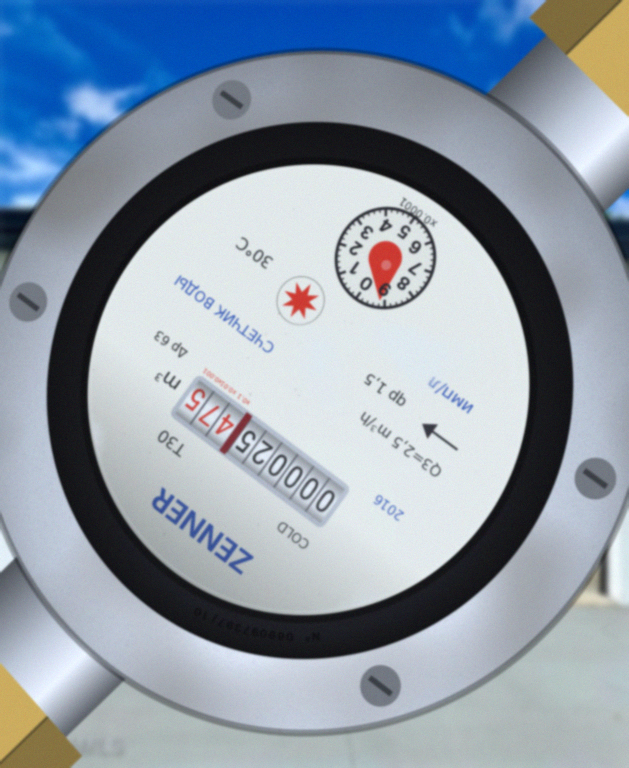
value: 25.4749m³
